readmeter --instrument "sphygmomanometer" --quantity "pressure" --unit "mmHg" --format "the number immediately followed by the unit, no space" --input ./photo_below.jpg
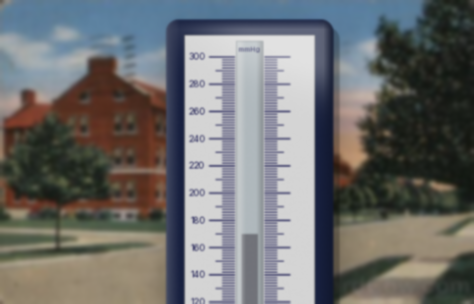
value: 170mmHg
